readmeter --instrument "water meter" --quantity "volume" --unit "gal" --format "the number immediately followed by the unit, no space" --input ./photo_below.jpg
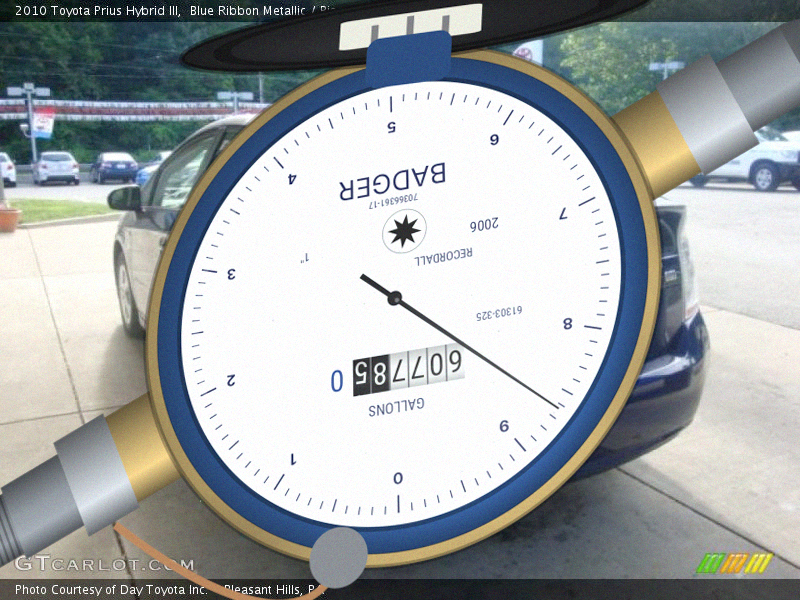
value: 6077848.6gal
